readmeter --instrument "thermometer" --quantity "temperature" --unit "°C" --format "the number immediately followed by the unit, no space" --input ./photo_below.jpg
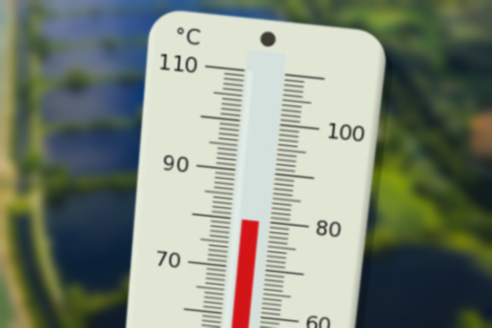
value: 80°C
